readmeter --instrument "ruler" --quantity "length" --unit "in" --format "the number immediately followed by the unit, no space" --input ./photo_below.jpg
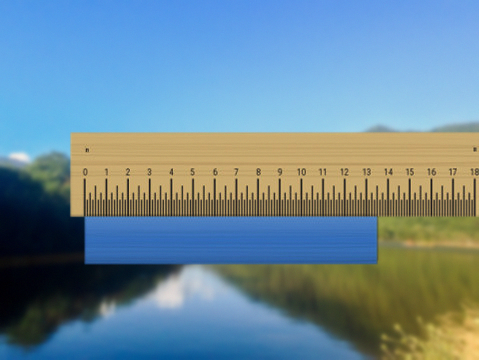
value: 13.5in
